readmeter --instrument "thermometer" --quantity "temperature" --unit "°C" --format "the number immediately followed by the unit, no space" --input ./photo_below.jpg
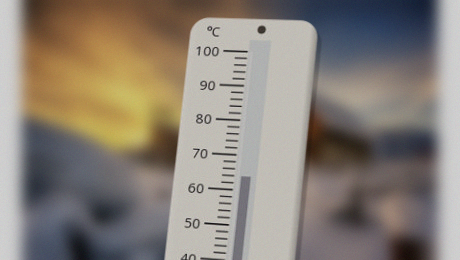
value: 64°C
